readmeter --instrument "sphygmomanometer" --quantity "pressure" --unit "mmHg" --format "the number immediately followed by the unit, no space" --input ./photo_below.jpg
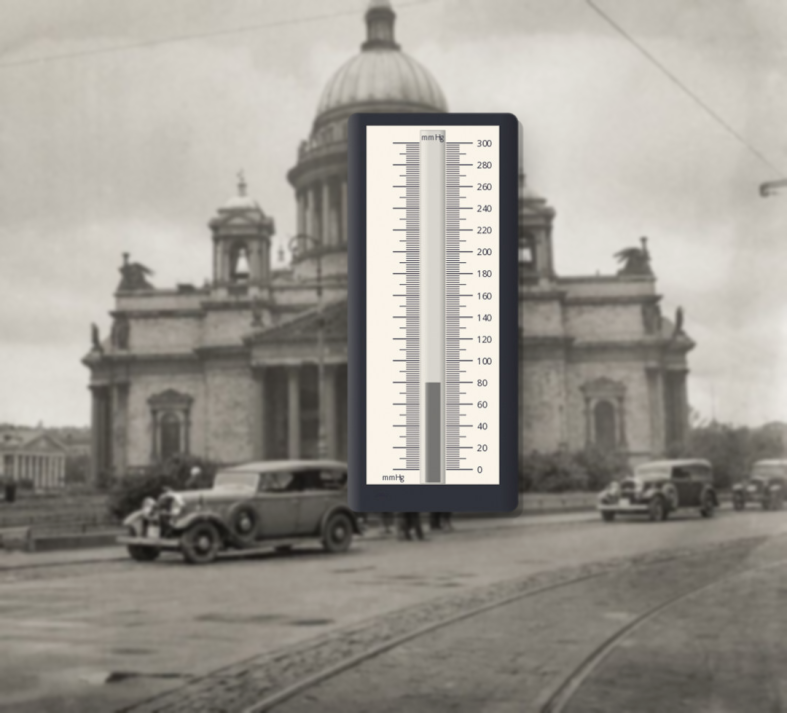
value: 80mmHg
